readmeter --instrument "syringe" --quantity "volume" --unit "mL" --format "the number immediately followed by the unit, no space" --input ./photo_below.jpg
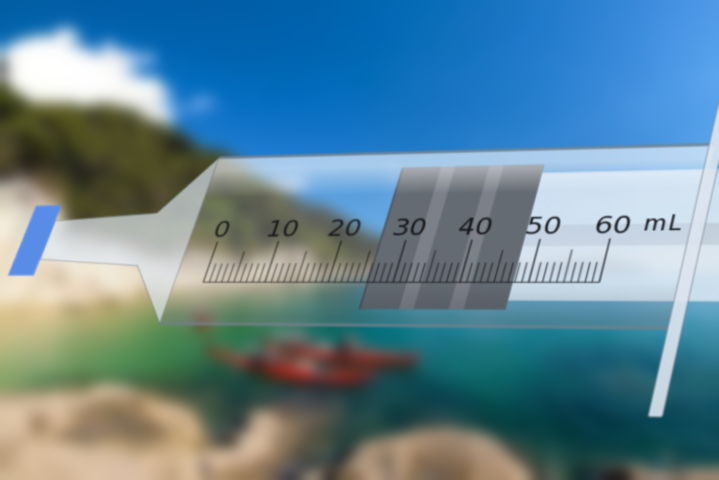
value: 26mL
